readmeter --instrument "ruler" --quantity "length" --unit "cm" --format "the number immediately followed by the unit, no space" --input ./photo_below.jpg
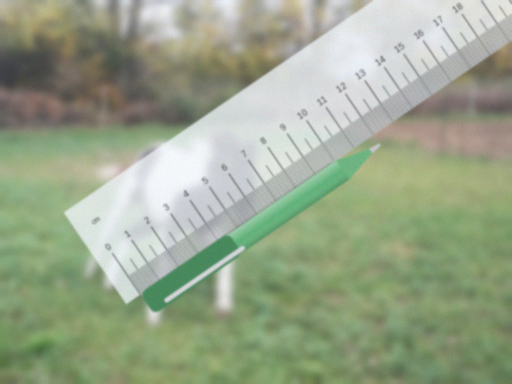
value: 12cm
